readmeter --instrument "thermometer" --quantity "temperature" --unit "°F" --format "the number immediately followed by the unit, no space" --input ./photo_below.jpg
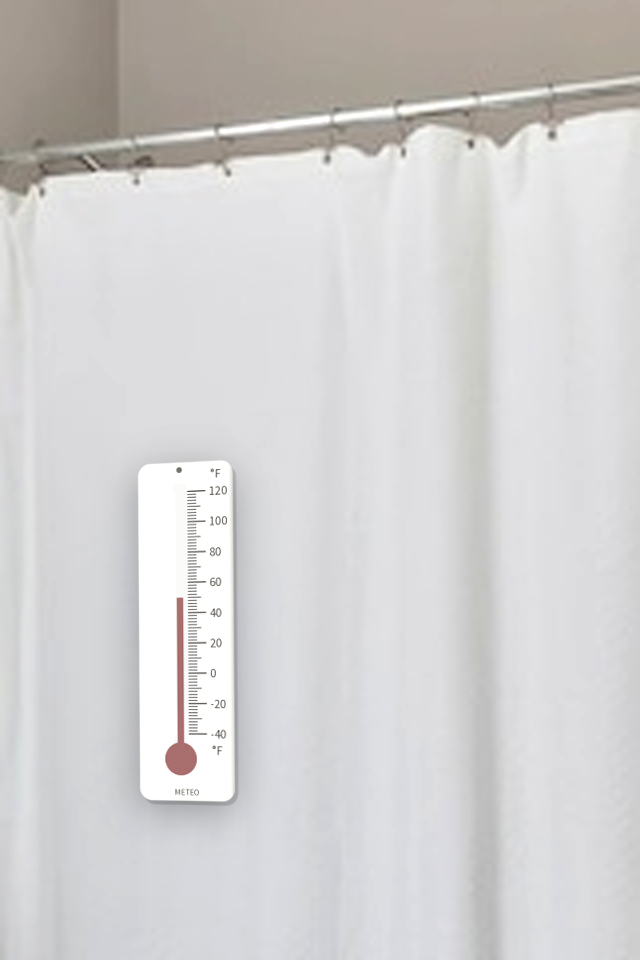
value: 50°F
